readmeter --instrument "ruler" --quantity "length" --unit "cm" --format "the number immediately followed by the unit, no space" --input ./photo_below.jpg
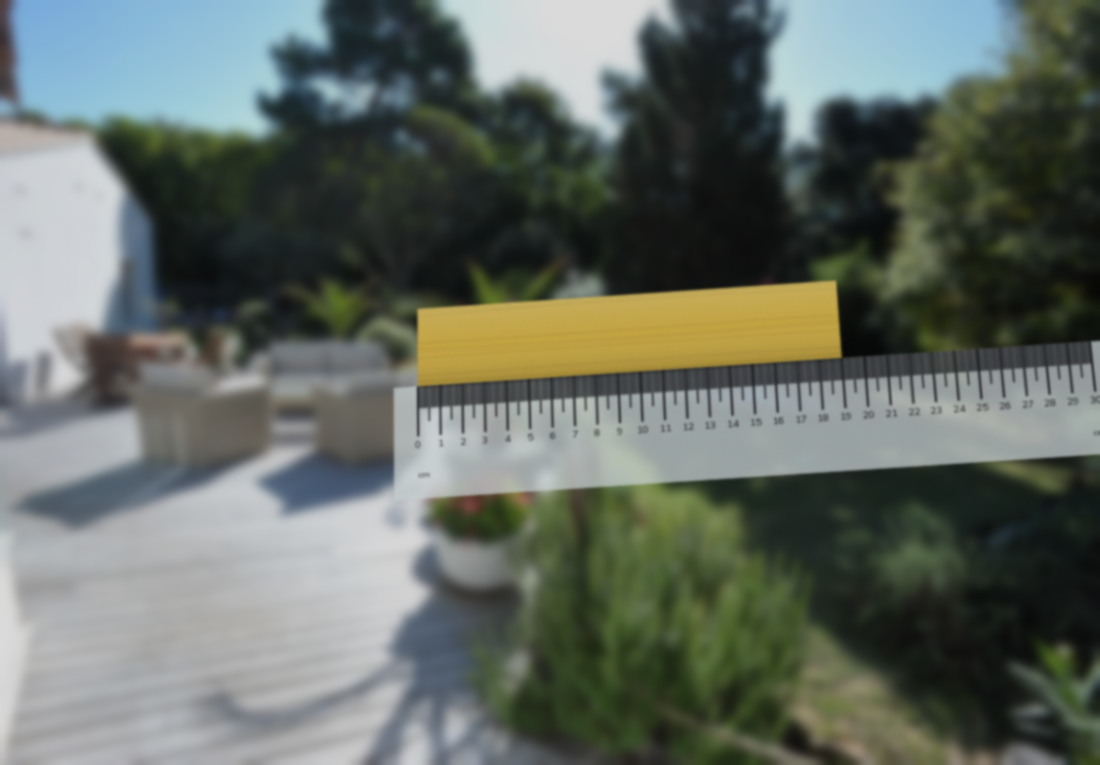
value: 19cm
